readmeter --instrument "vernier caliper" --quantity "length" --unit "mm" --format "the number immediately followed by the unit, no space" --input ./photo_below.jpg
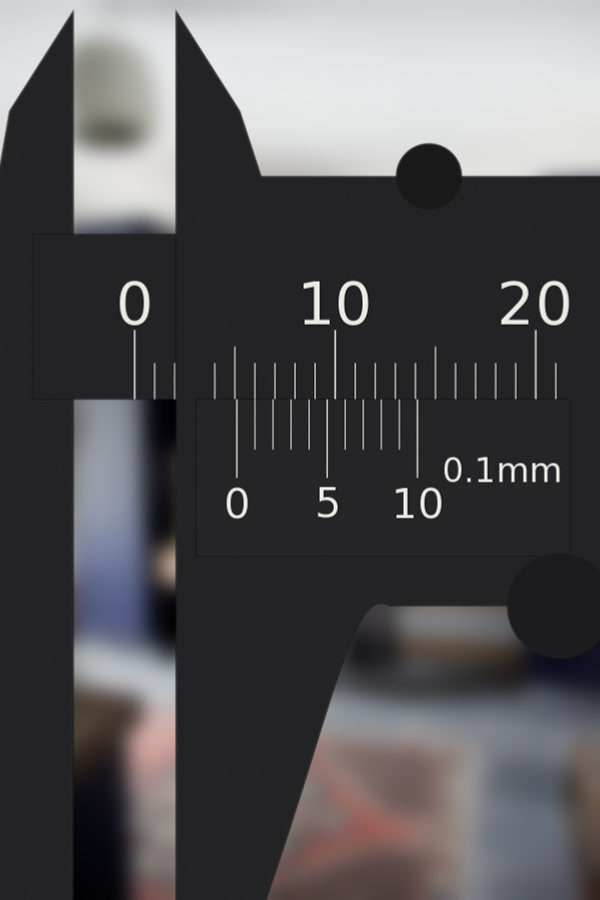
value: 5.1mm
